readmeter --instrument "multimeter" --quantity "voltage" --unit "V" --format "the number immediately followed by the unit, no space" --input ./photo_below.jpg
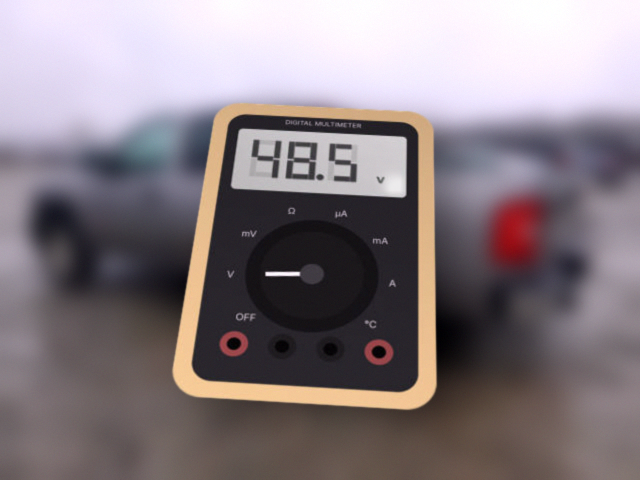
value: 48.5V
